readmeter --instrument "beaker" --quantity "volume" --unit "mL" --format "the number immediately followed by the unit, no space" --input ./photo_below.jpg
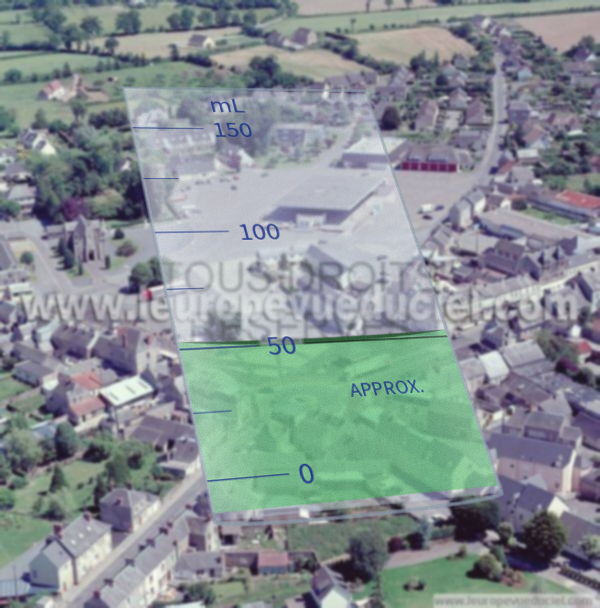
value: 50mL
